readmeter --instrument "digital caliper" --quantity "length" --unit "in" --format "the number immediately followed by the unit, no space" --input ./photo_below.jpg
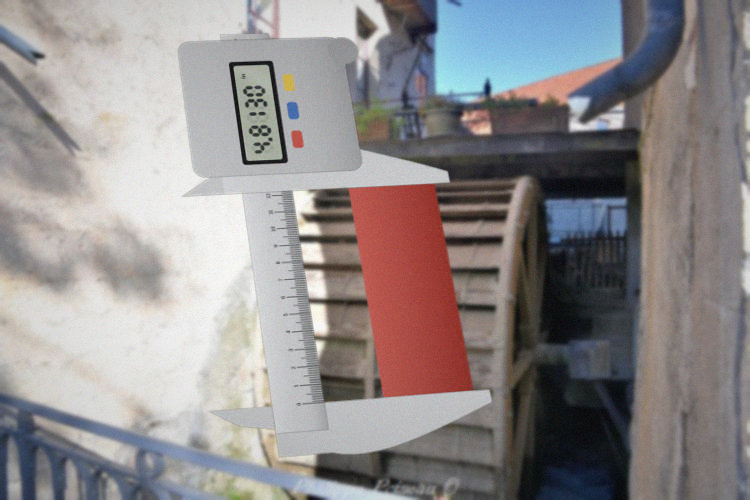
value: 4.8130in
